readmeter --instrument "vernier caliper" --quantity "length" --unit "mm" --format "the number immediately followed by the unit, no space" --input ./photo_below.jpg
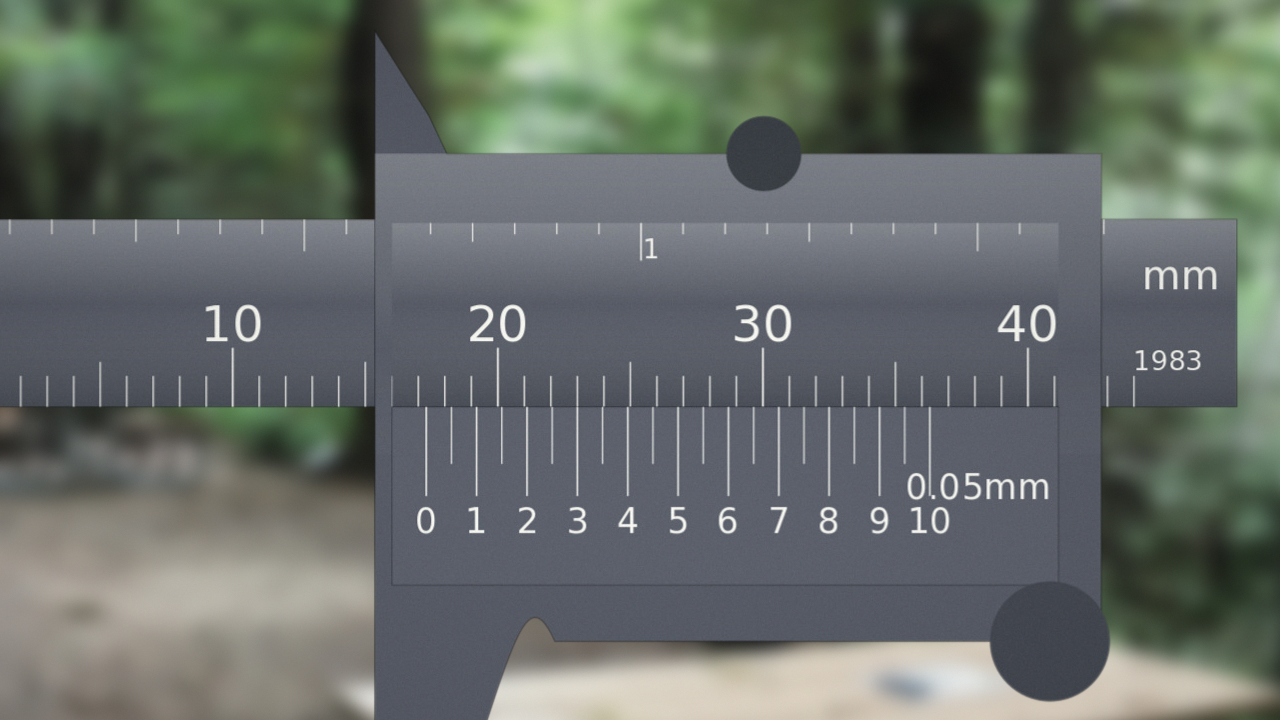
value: 17.30mm
